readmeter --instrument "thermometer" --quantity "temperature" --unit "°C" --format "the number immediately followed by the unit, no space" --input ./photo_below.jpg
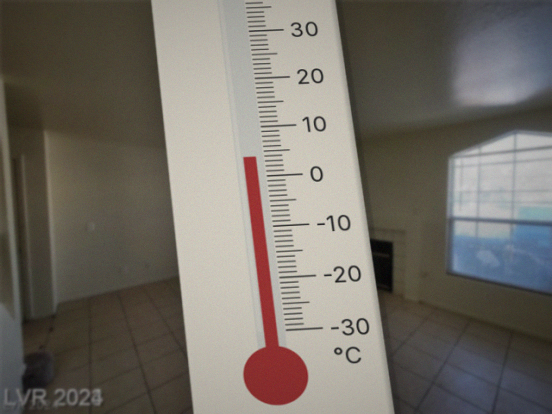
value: 4°C
